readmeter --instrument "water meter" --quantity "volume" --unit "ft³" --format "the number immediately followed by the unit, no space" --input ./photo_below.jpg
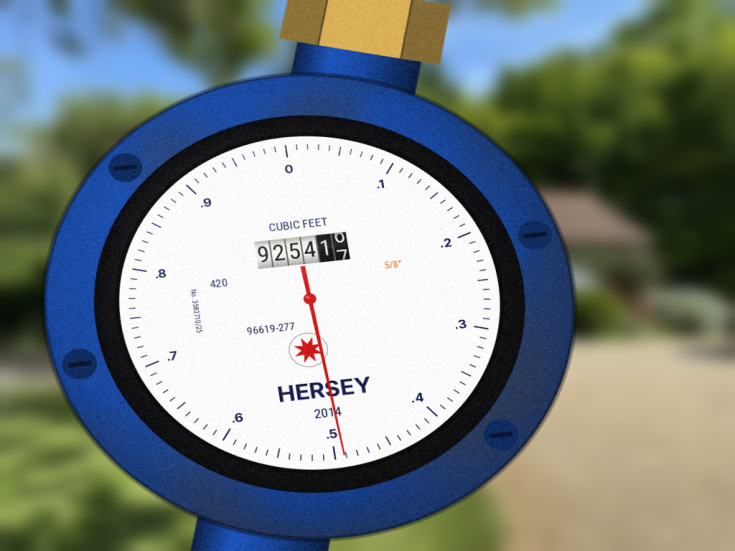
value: 925416.49ft³
